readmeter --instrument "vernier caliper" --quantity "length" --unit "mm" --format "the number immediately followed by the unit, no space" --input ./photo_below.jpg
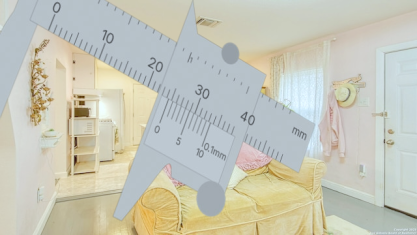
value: 24.4mm
